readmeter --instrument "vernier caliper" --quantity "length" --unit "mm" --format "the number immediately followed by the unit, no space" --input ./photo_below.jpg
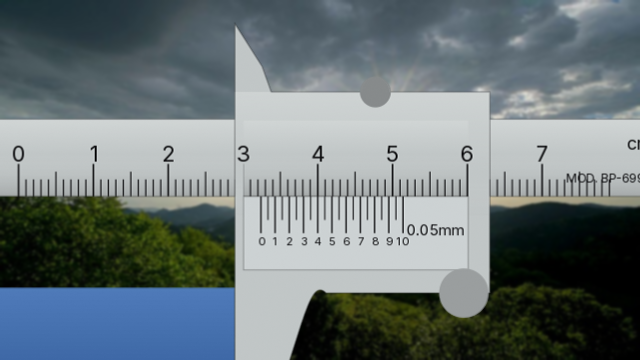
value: 32.4mm
